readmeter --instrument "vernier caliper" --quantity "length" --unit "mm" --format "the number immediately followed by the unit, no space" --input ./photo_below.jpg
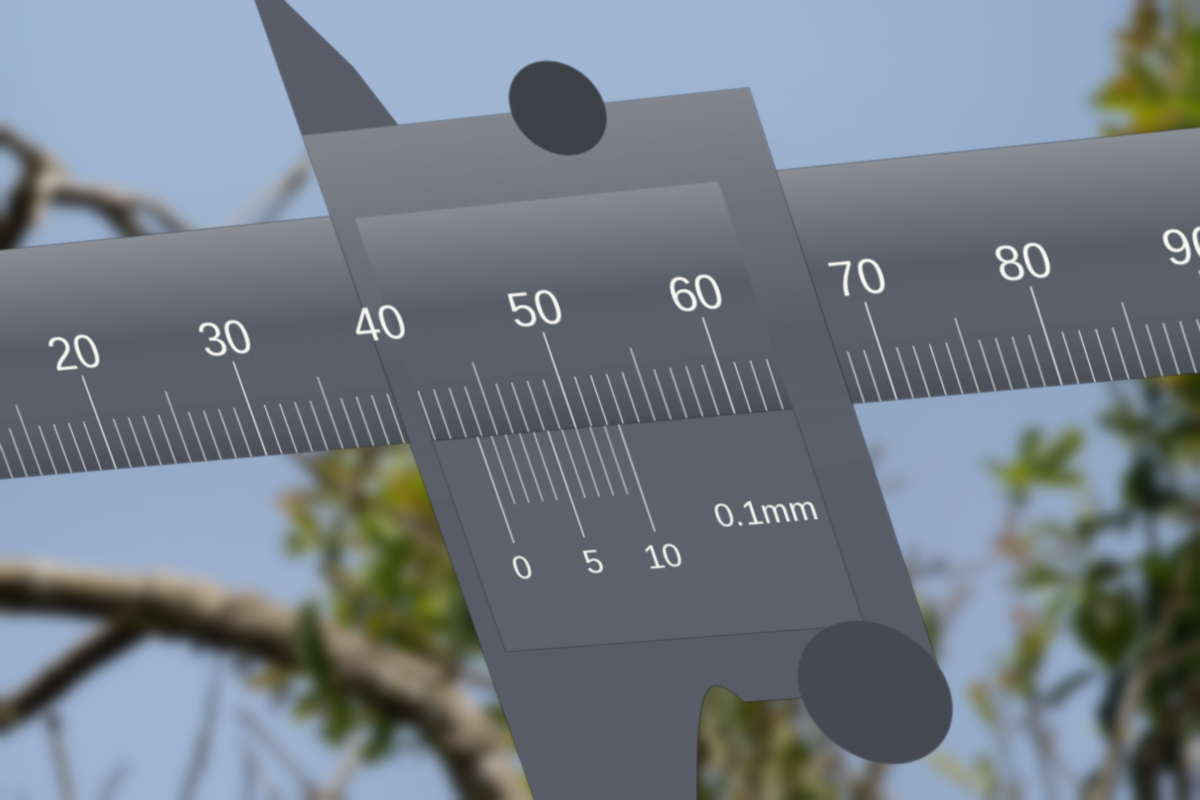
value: 43.7mm
